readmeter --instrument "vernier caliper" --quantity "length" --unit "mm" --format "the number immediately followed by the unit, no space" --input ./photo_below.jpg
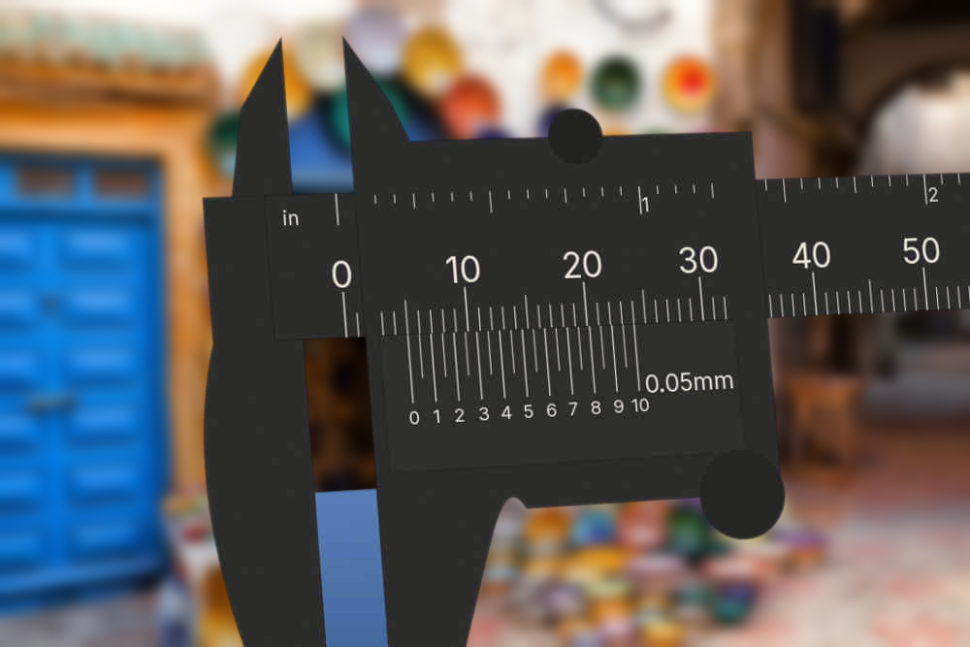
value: 5.0mm
